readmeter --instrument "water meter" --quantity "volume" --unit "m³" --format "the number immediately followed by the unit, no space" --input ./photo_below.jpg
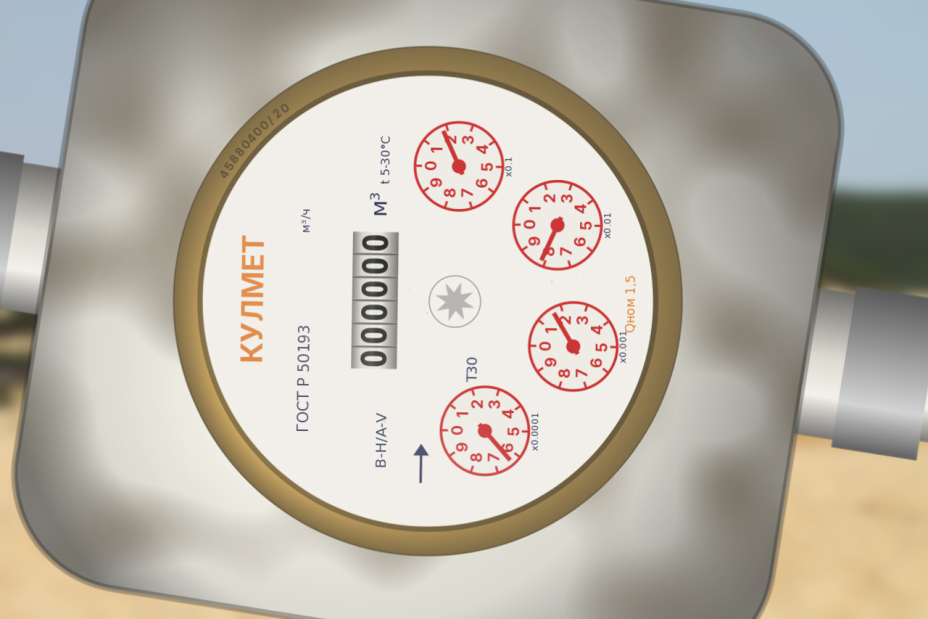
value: 0.1816m³
